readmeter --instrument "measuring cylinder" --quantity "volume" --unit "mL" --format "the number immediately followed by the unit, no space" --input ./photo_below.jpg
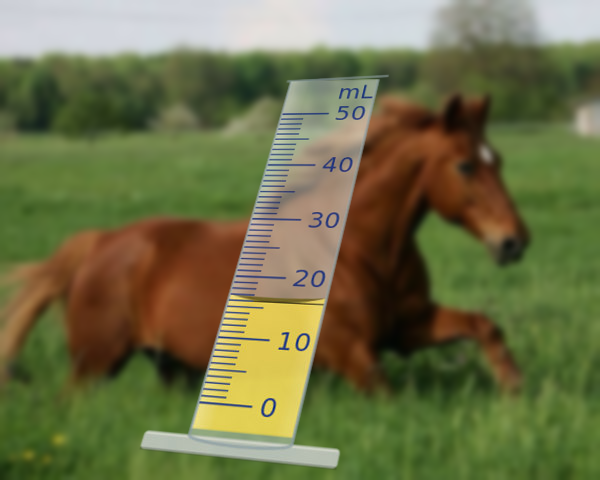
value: 16mL
